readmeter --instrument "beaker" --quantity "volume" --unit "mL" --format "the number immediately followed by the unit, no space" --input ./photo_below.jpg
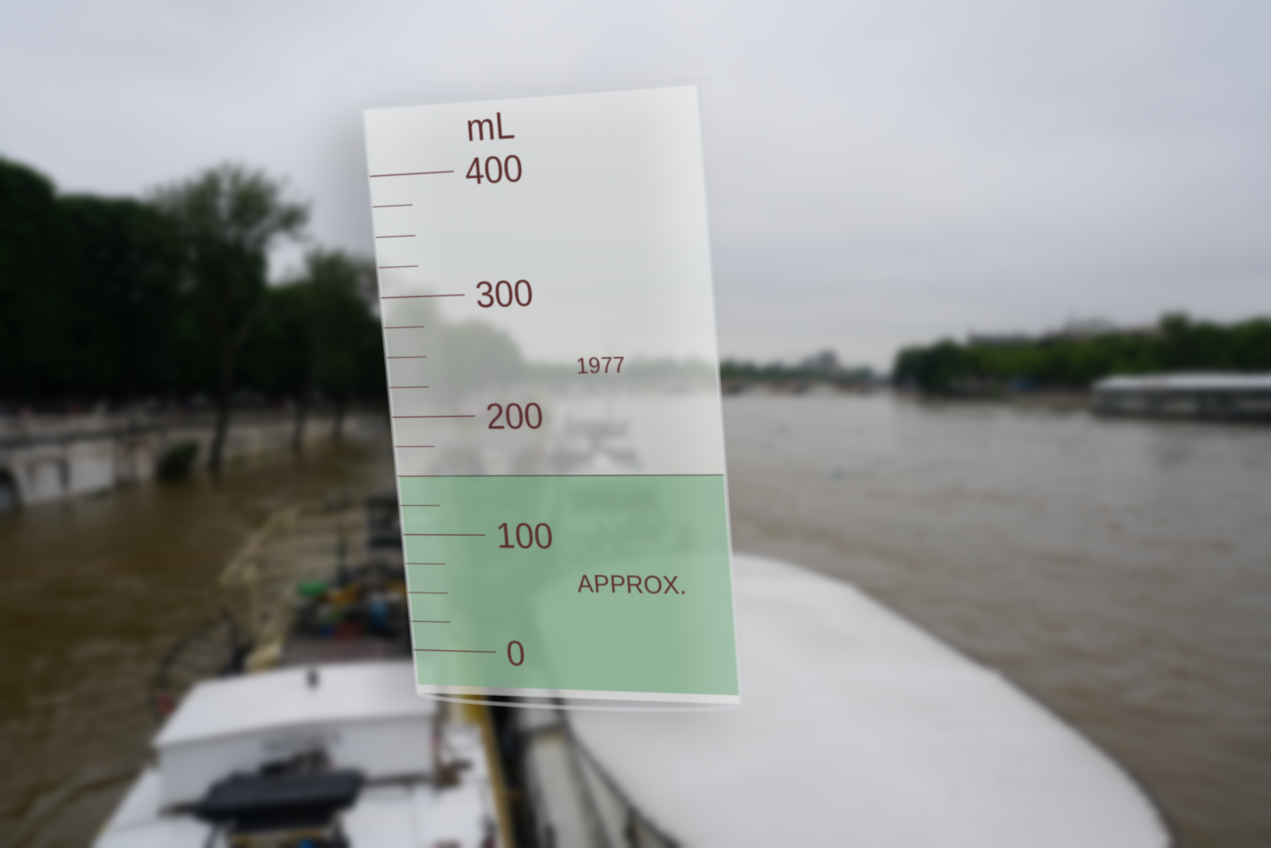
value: 150mL
